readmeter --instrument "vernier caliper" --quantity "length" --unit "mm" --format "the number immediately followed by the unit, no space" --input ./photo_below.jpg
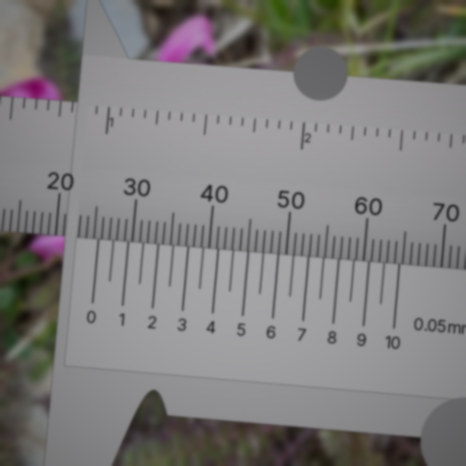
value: 25.6mm
